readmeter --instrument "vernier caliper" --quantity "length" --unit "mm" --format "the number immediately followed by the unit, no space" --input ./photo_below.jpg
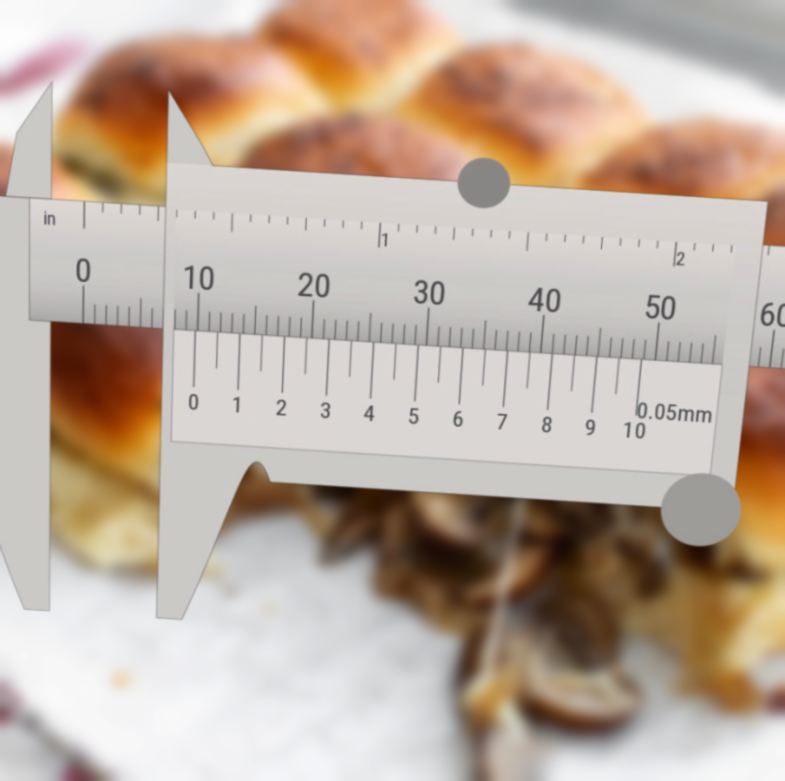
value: 9.8mm
